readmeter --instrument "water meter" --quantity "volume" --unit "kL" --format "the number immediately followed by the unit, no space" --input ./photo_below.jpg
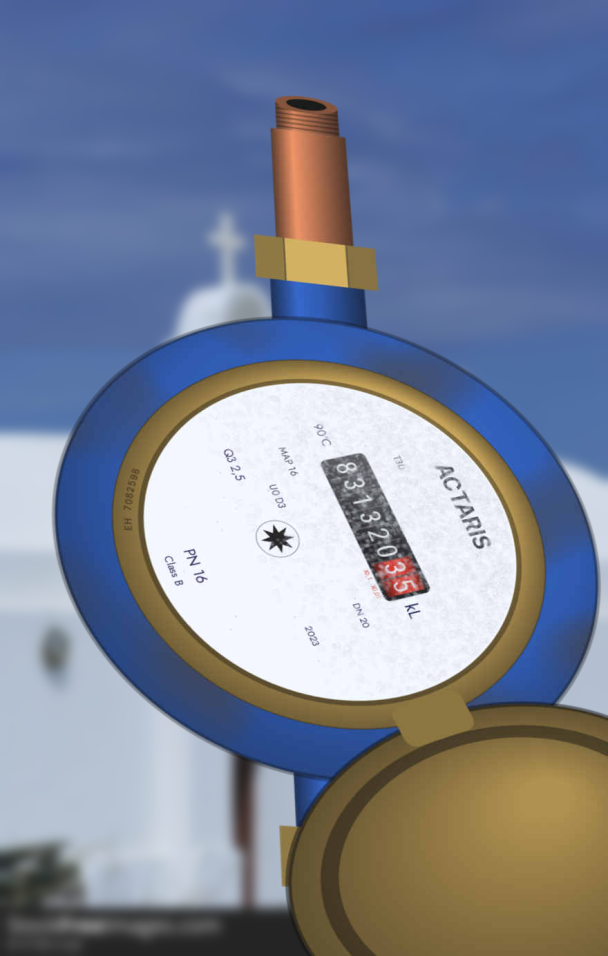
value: 831320.35kL
